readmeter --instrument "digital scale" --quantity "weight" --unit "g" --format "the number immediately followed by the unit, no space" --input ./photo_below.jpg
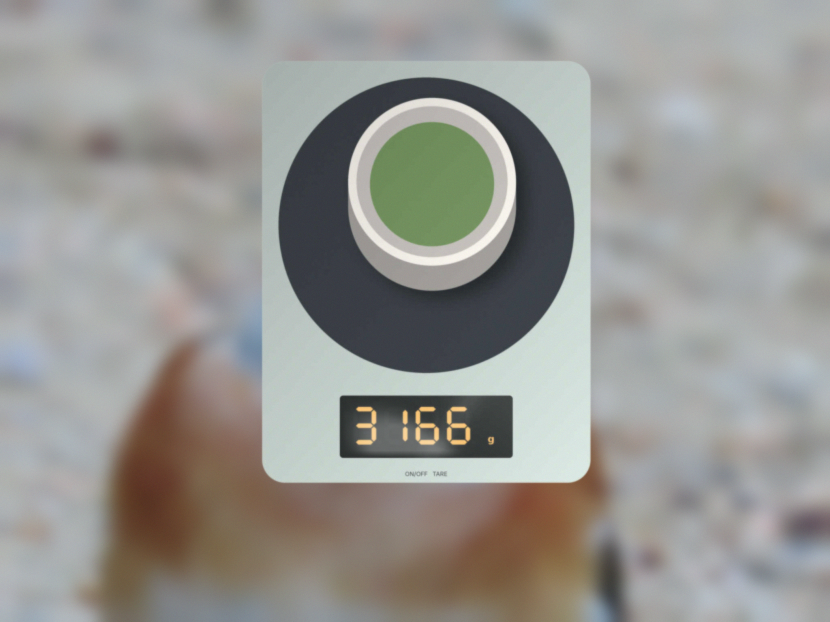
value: 3166g
